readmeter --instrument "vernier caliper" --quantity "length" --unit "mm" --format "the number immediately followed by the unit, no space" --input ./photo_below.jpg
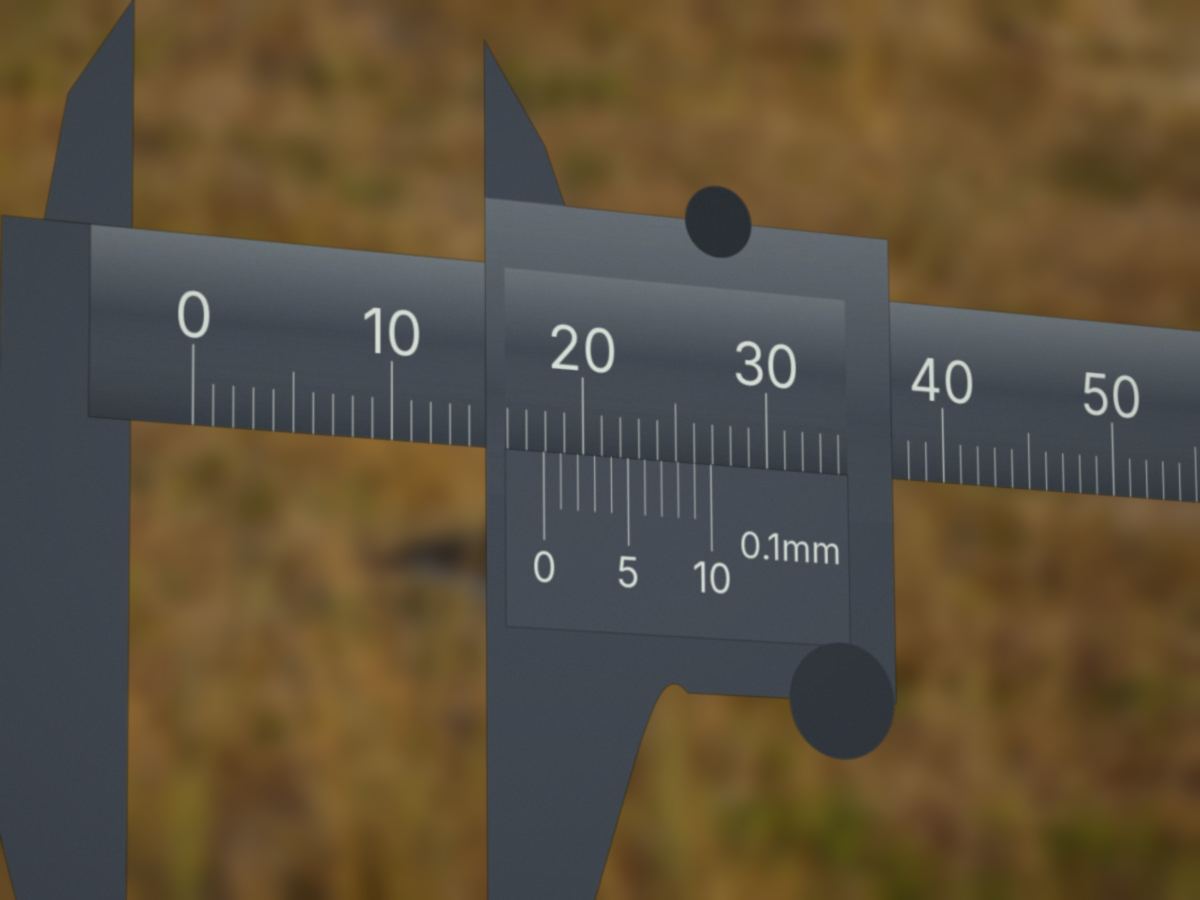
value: 17.9mm
